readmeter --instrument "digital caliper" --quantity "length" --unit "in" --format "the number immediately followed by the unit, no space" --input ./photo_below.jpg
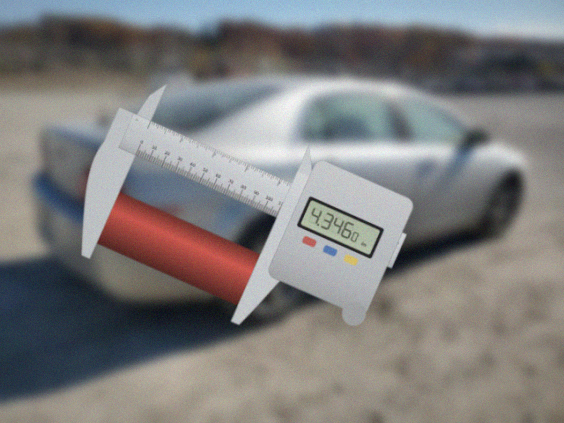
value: 4.3460in
